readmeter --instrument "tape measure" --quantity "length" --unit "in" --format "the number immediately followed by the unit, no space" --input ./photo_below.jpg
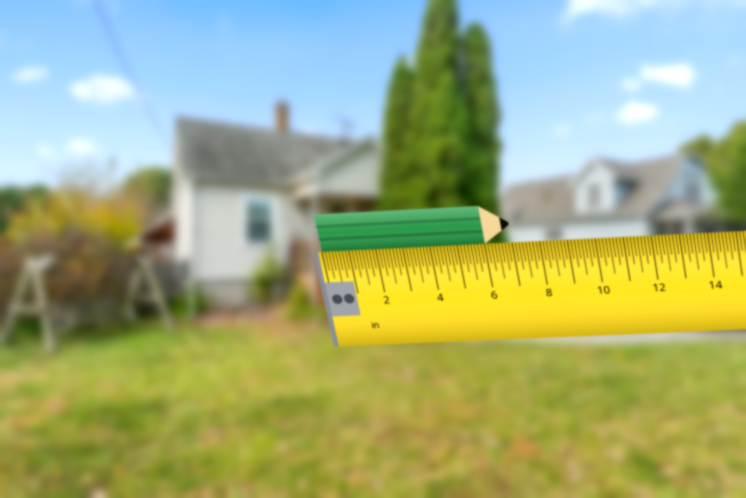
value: 7in
